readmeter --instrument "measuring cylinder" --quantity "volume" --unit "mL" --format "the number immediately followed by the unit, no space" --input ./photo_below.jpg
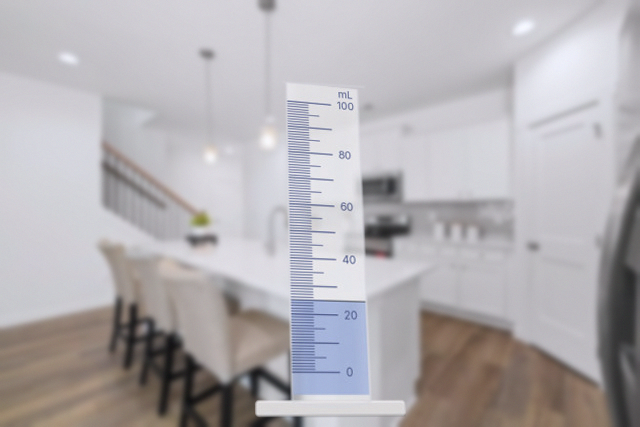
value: 25mL
